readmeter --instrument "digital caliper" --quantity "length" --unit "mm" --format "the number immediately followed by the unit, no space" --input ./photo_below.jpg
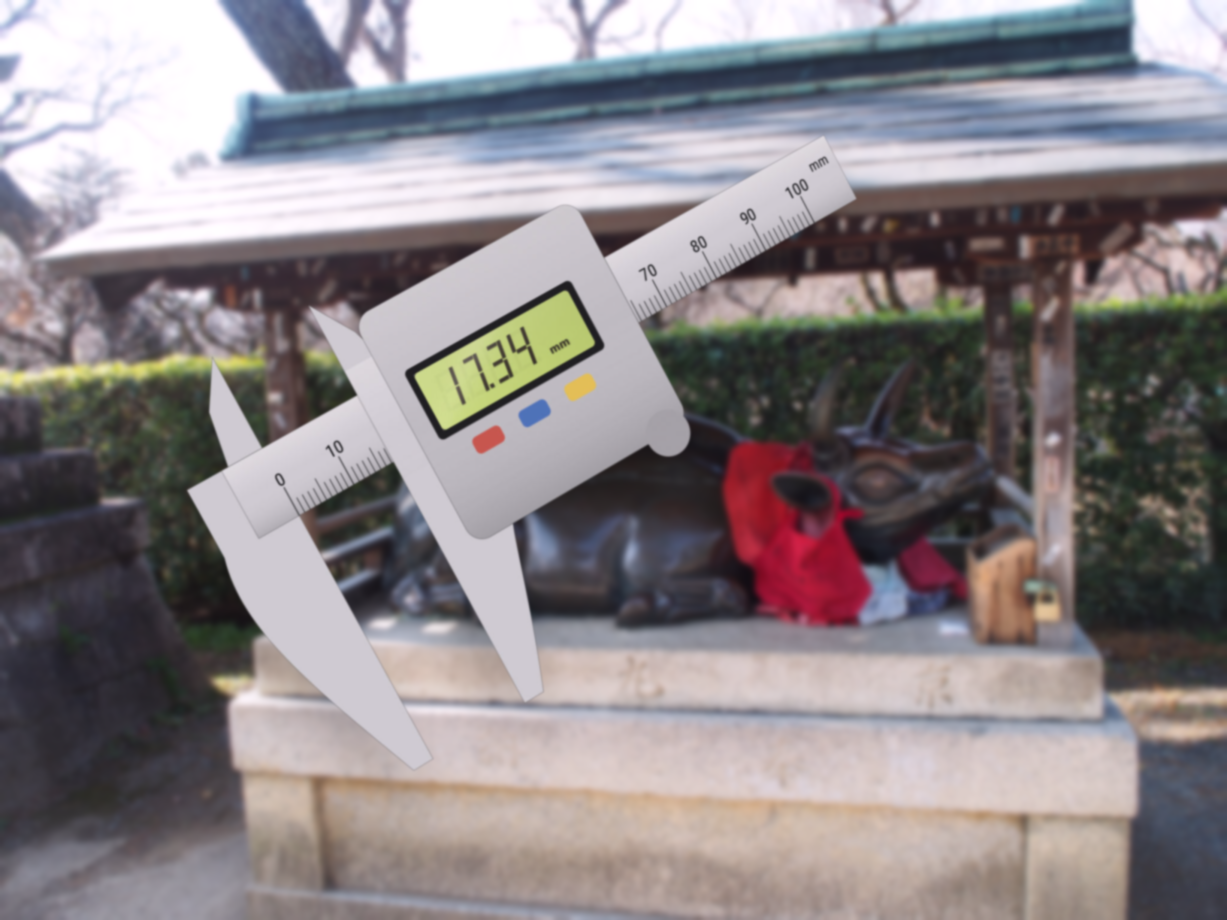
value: 17.34mm
